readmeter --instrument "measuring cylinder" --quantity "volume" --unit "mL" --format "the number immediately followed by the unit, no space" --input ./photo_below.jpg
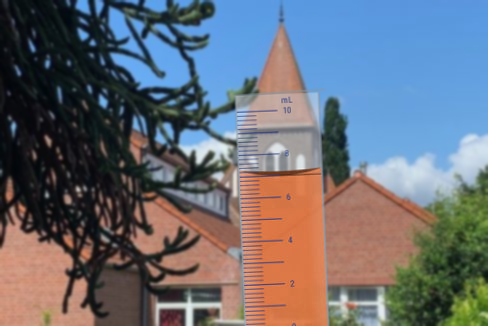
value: 7mL
